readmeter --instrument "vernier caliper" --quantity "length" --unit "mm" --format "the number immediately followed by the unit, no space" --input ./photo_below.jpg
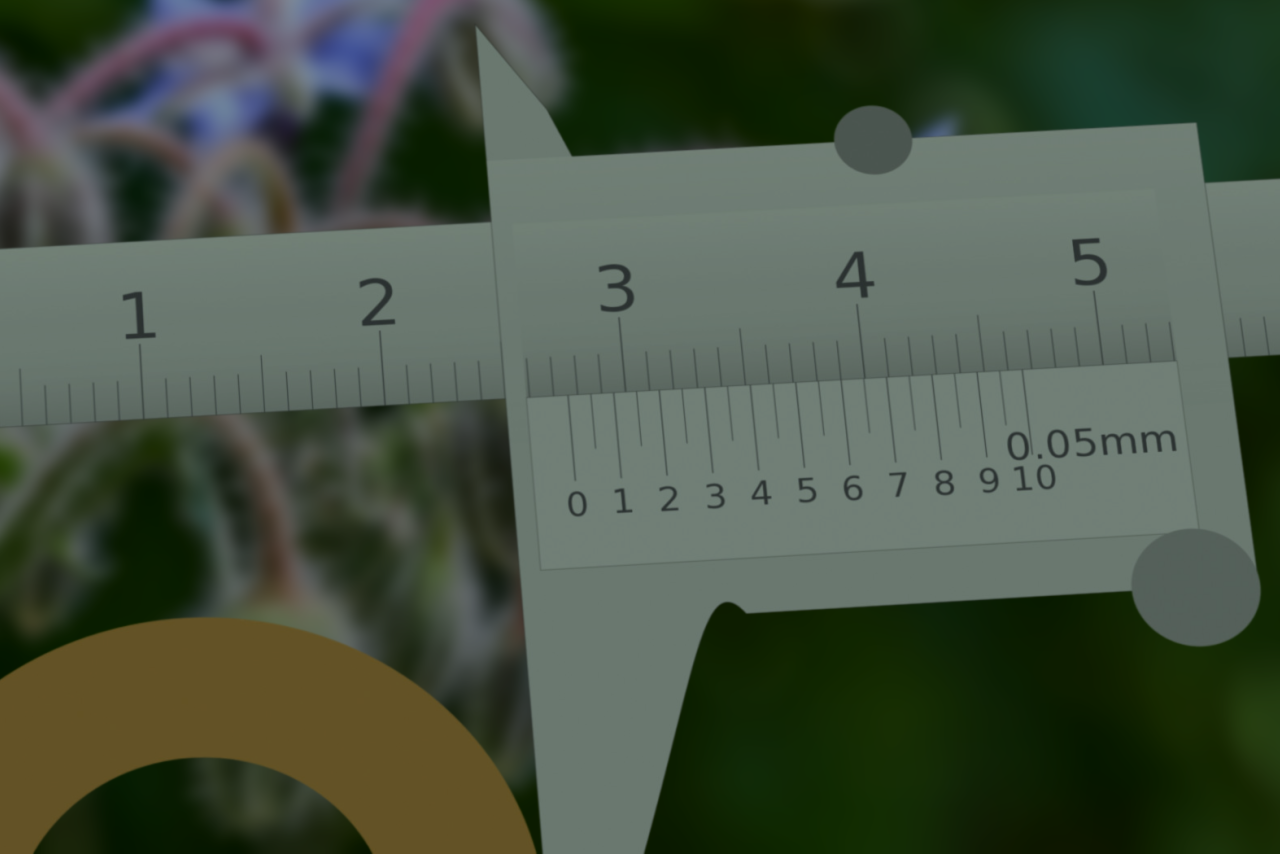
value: 27.6mm
